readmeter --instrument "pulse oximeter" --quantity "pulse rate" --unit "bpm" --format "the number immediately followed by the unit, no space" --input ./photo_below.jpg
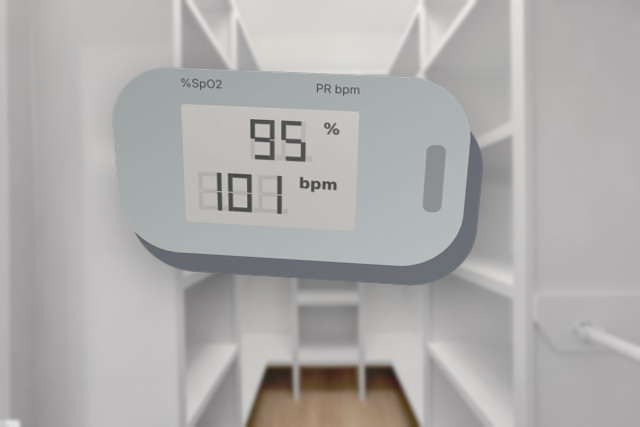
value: 101bpm
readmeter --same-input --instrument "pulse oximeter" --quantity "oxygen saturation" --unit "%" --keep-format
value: 95%
